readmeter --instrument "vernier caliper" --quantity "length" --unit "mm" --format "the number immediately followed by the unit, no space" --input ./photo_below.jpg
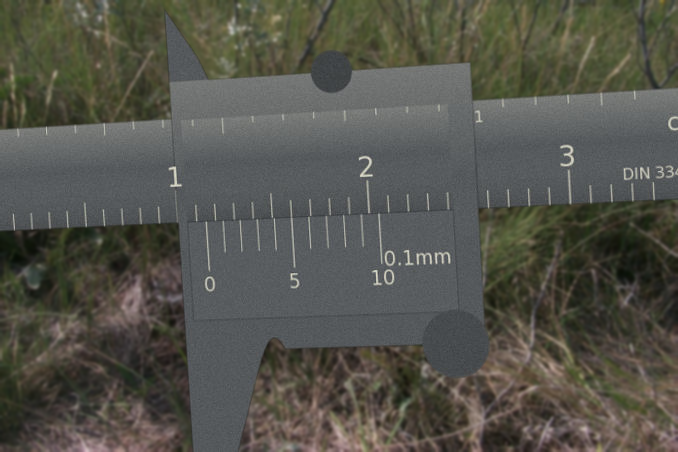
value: 11.5mm
